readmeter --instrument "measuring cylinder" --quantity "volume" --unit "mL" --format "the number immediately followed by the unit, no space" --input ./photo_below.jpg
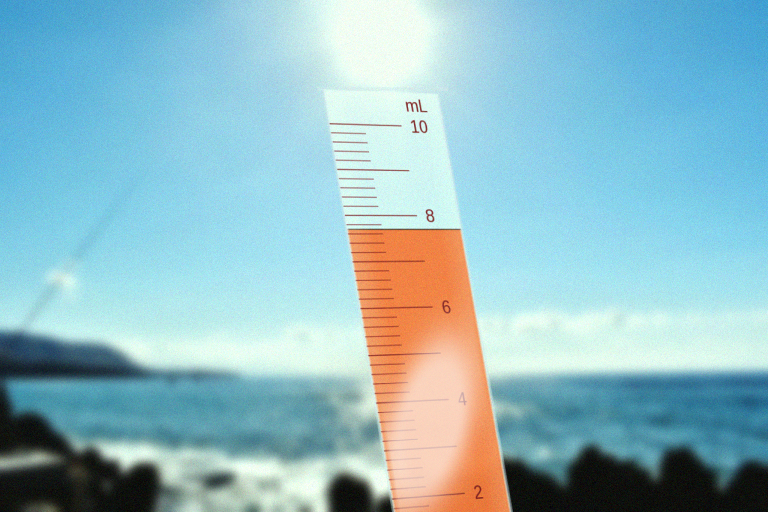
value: 7.7mL
